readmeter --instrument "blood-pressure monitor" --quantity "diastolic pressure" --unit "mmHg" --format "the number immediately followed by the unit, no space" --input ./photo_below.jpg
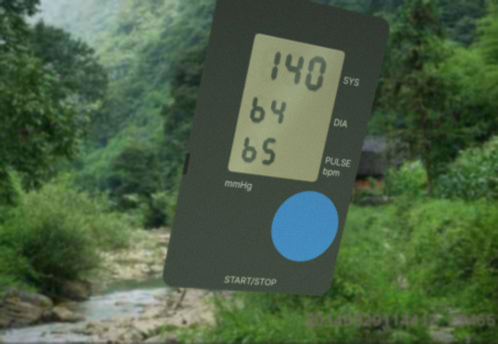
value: 64mmHg
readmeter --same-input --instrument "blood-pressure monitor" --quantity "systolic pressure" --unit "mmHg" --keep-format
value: 140mmHg
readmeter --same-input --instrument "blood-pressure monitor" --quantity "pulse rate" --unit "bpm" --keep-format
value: 65bpm
